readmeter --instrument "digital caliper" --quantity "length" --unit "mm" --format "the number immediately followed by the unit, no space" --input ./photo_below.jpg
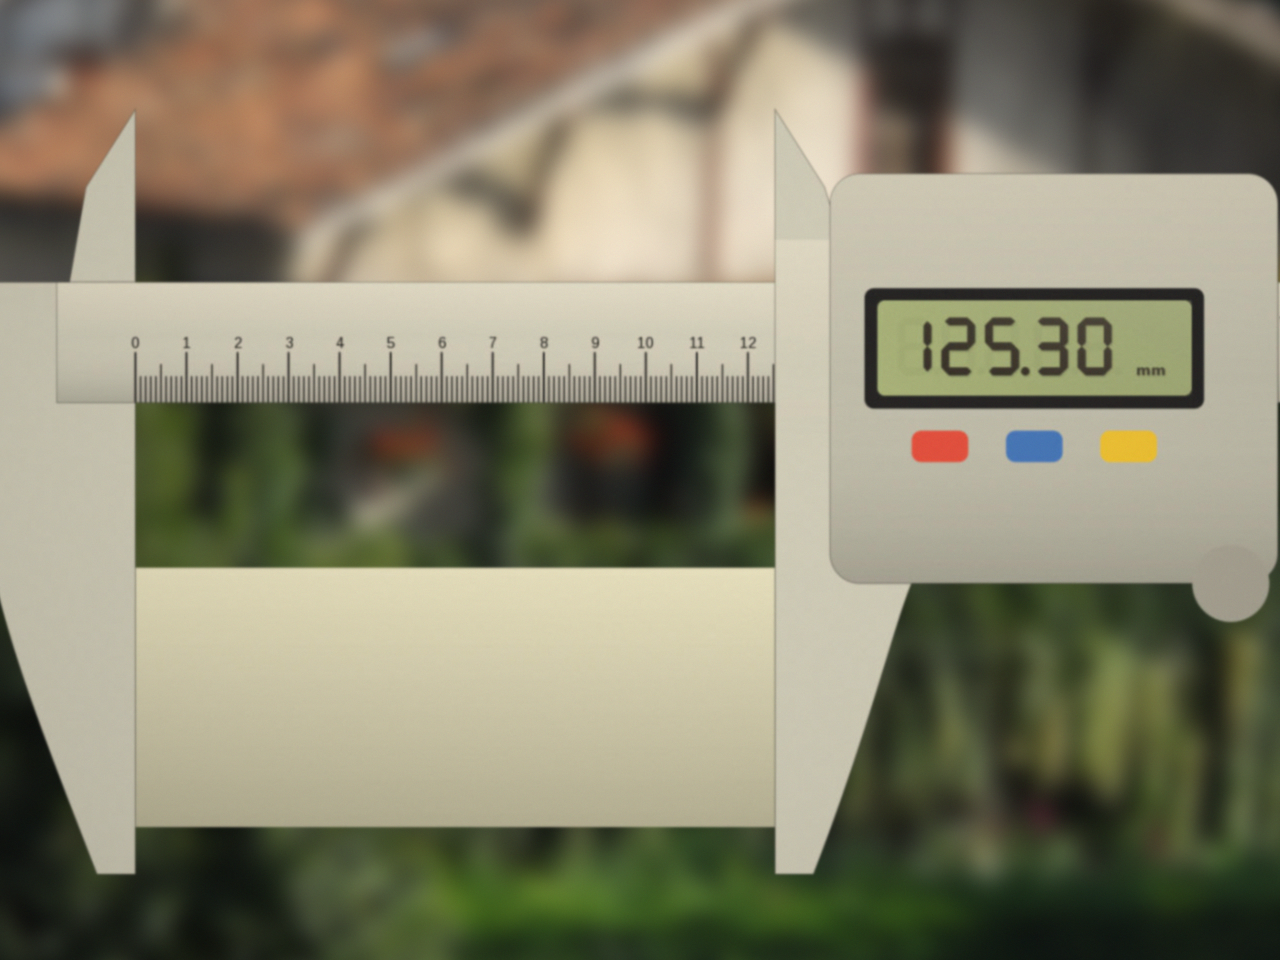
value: 125.30mm
